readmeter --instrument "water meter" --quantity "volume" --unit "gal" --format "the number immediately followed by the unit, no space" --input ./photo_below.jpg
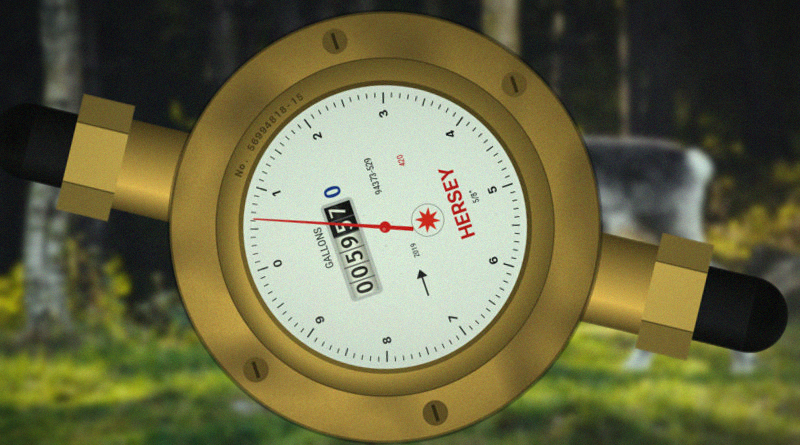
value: 59570.6gal
